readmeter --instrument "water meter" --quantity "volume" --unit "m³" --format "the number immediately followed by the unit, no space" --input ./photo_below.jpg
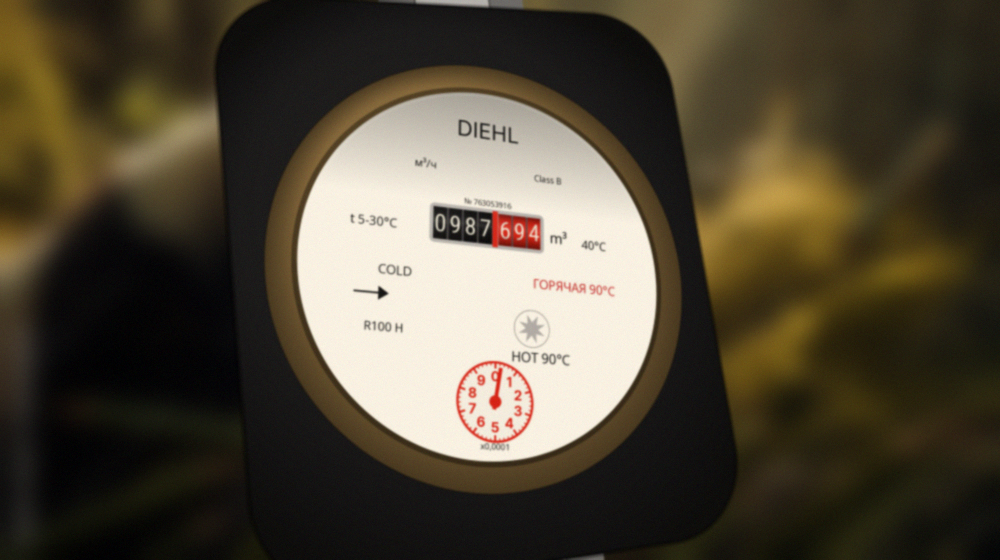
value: 987.6940m³
